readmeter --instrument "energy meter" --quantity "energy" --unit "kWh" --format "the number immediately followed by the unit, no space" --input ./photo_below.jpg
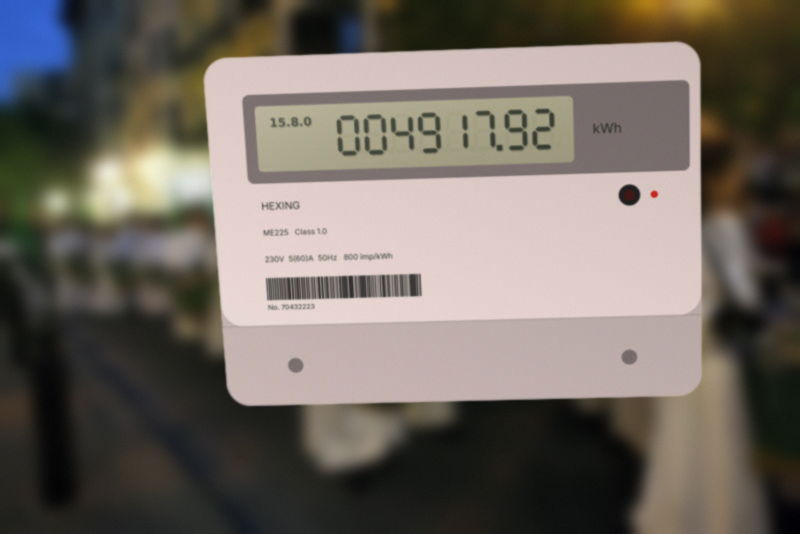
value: 4917.92kWh
